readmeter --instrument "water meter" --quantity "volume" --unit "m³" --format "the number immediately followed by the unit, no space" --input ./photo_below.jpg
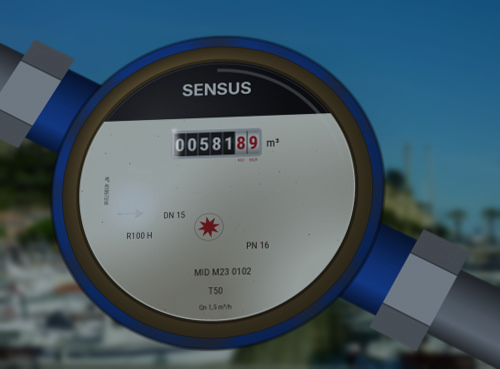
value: 581.89m³
